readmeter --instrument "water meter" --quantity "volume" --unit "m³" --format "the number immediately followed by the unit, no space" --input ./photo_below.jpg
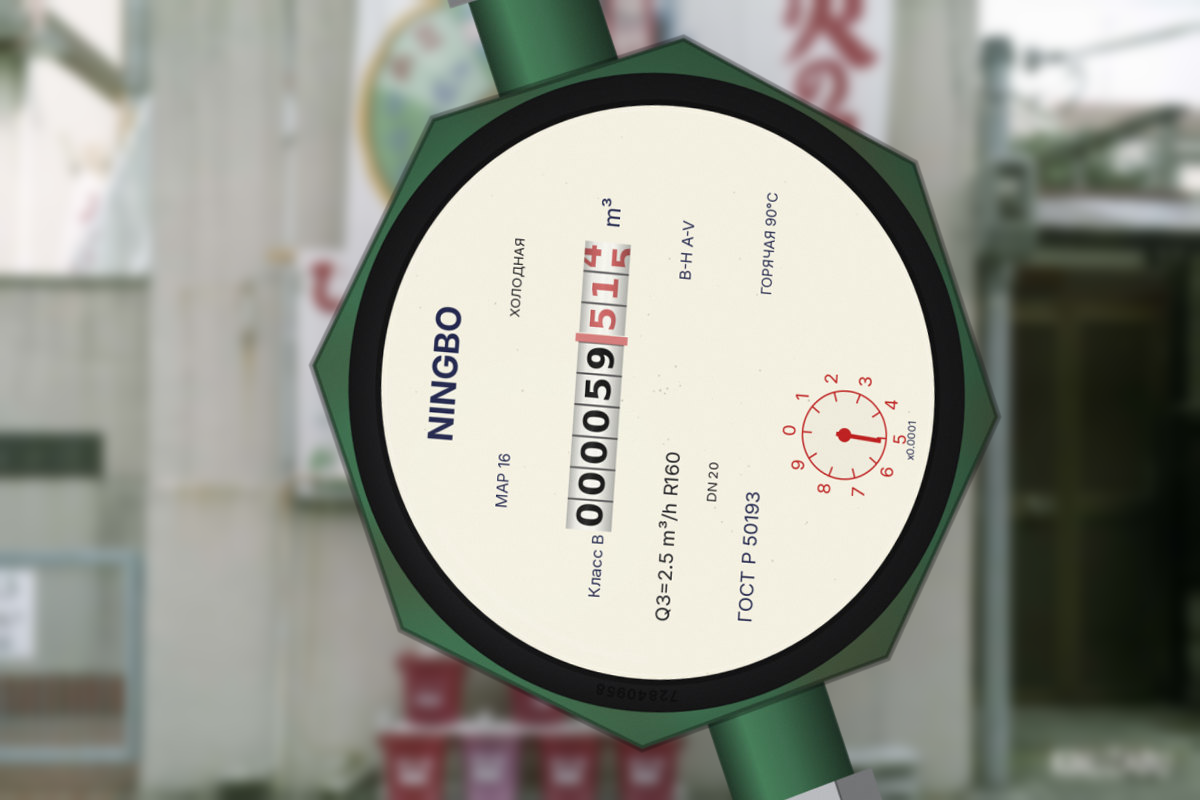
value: 59.5145m³
